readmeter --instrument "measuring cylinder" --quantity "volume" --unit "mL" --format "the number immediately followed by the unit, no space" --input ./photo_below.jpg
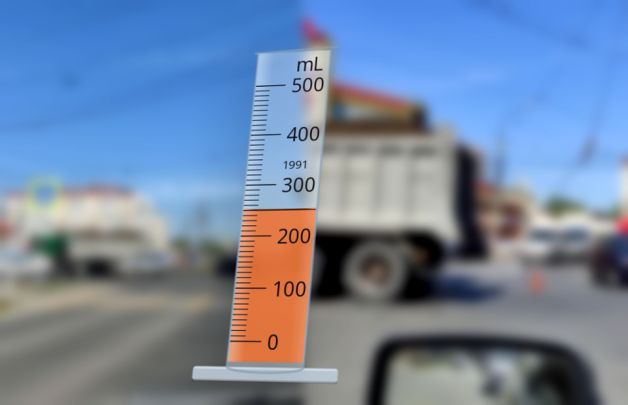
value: 250mL
